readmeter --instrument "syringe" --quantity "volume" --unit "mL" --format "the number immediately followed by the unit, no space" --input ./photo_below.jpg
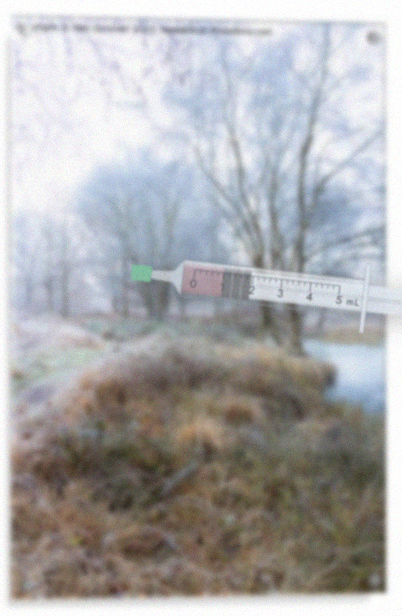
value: 1mL
